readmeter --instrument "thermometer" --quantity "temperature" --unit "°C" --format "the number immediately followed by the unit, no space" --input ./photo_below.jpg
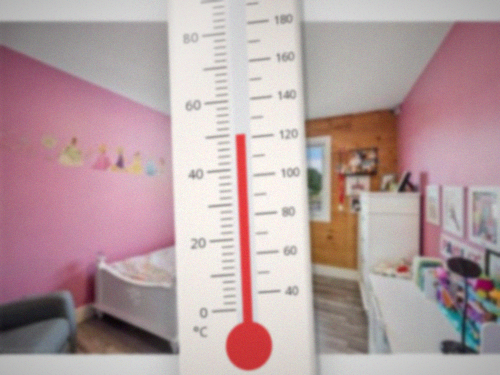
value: 50°C
